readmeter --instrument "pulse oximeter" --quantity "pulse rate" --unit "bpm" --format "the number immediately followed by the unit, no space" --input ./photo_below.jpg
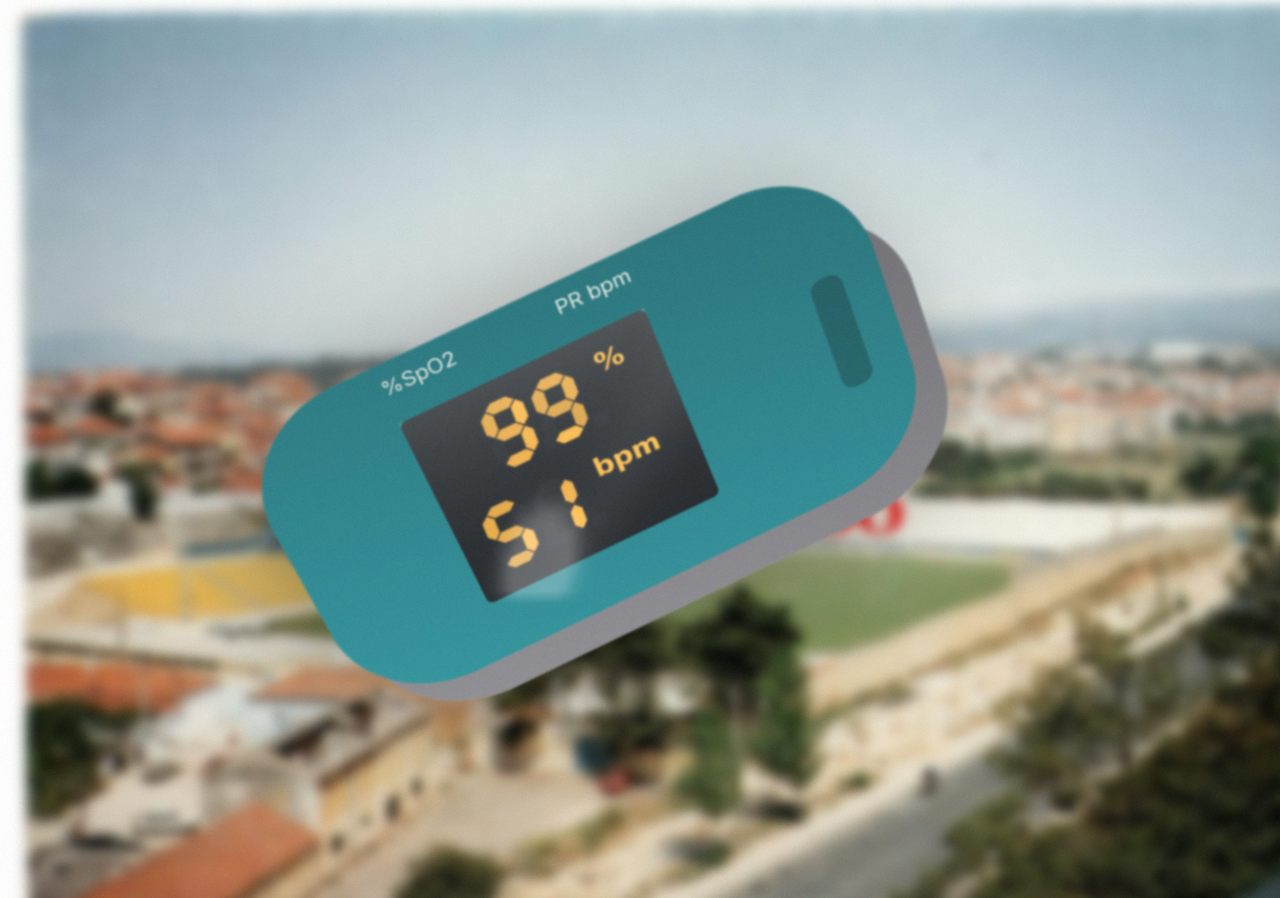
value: 51bpm
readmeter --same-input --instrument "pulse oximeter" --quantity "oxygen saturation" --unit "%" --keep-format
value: 99%
